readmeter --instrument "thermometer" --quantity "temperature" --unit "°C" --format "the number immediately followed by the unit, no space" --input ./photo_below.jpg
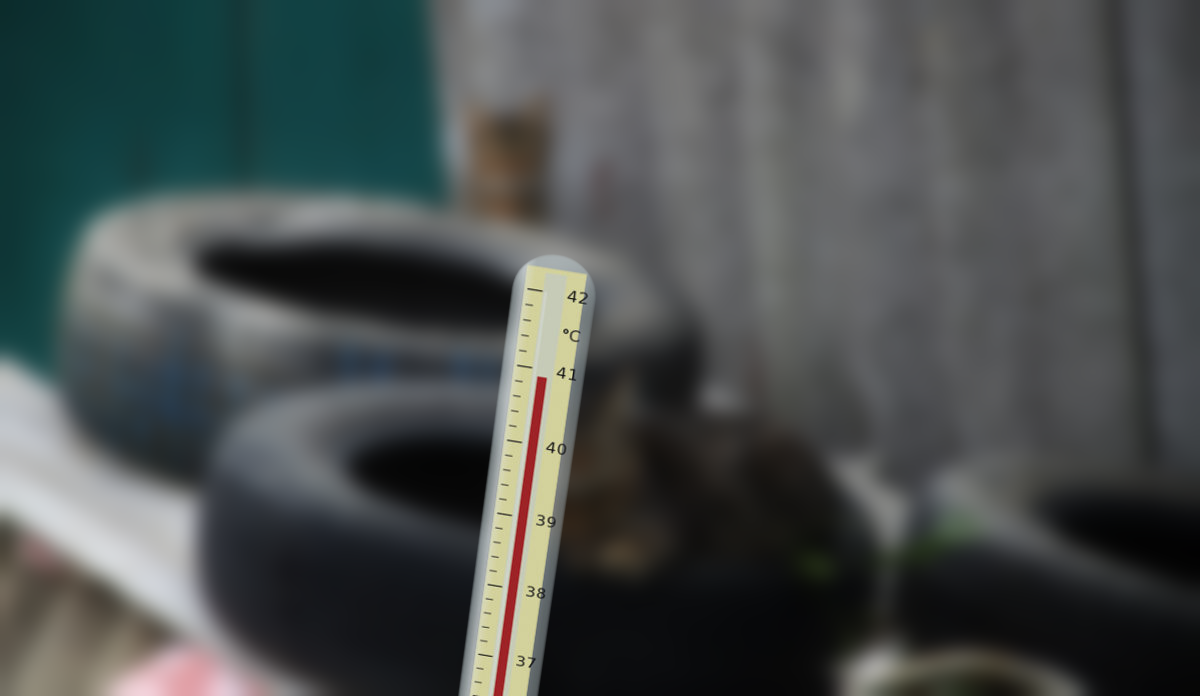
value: 40.9°C
